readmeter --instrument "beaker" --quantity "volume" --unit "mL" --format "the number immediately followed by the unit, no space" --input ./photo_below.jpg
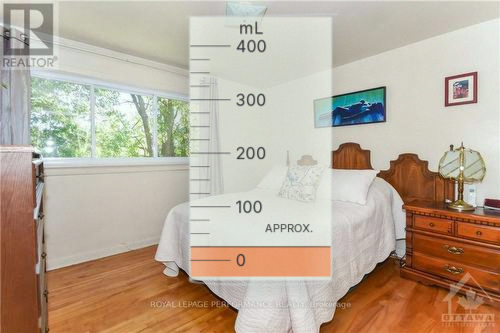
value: 25mL
